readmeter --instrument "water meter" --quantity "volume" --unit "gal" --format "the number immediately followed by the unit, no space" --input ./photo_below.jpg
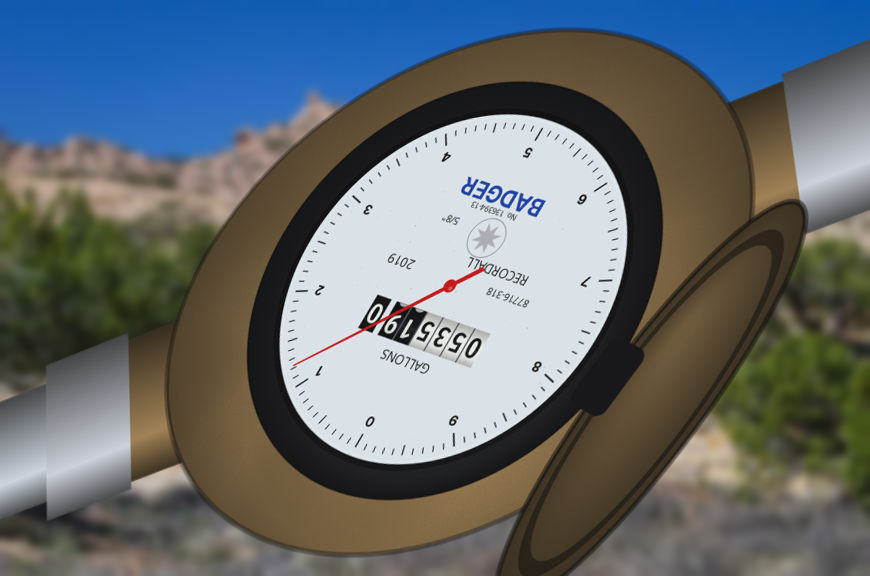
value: 535191.2gal
